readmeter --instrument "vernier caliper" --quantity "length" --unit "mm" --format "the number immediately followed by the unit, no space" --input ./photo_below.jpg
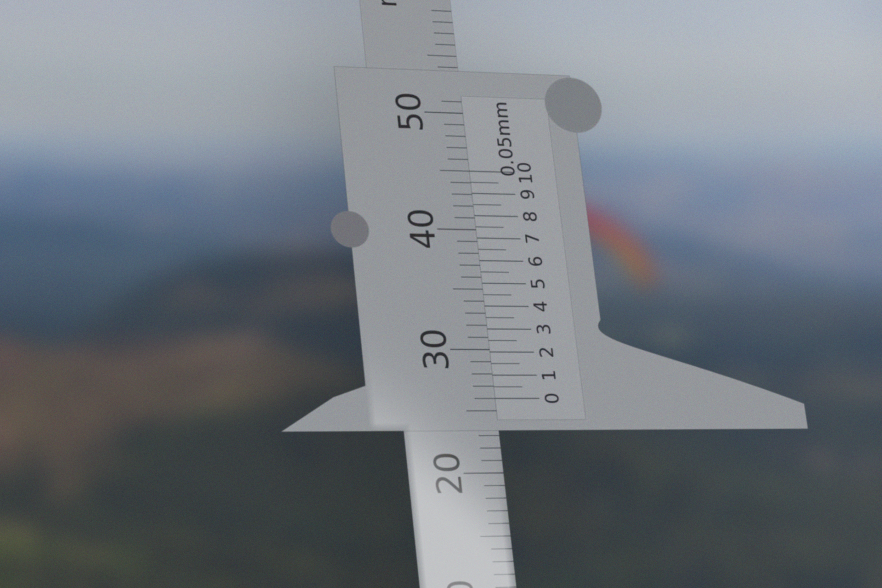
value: 26.0mm
